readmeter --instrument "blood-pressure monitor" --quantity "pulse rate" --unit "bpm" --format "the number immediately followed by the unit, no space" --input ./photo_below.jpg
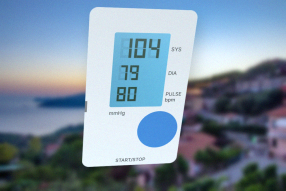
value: 80bpm
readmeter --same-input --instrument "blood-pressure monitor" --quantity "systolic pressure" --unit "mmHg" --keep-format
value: 104mmHg
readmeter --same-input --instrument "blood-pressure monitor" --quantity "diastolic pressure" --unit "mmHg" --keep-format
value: 79mmHg
